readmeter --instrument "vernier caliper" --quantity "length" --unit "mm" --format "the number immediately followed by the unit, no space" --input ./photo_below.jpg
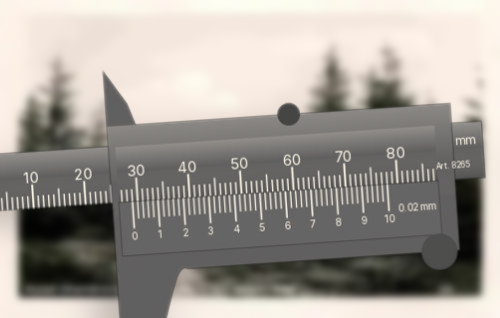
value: 29.0mm
